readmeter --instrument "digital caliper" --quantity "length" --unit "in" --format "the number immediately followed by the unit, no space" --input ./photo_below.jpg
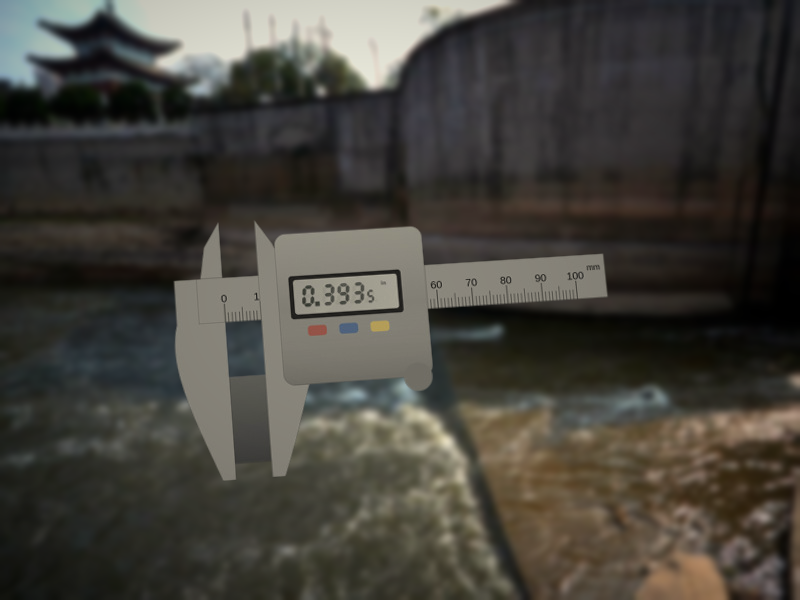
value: 0.3935in
